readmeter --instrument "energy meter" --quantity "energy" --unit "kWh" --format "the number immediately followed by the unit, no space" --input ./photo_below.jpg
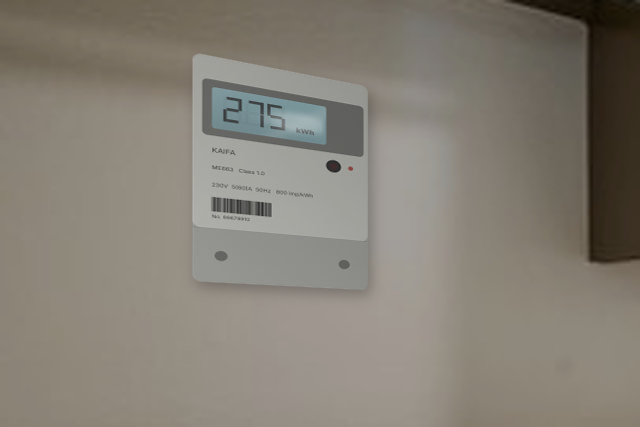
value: 275kWh
